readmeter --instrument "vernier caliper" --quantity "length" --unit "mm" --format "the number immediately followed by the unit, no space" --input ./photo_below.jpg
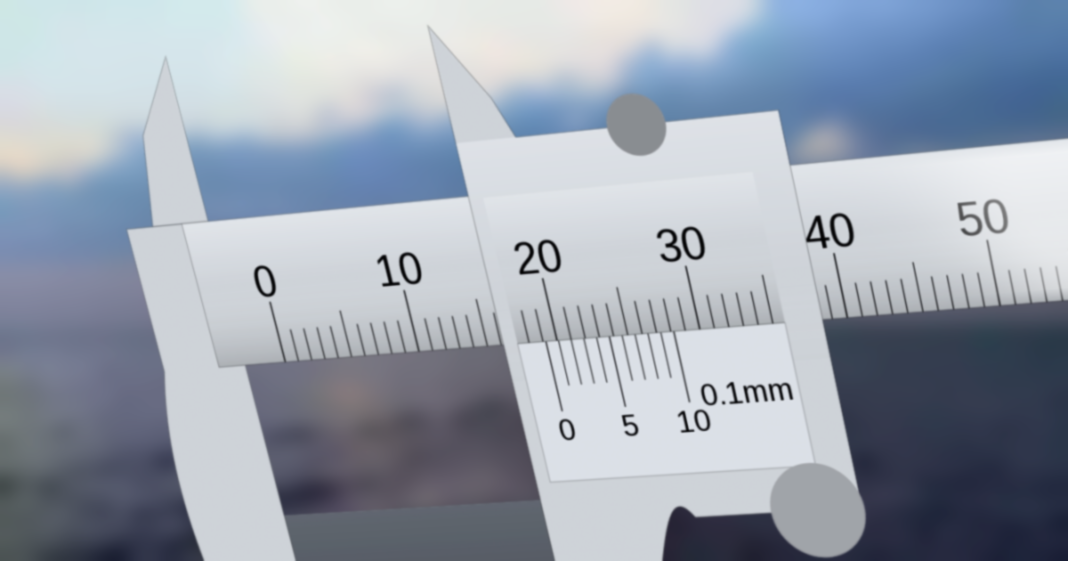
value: 19.2mm
